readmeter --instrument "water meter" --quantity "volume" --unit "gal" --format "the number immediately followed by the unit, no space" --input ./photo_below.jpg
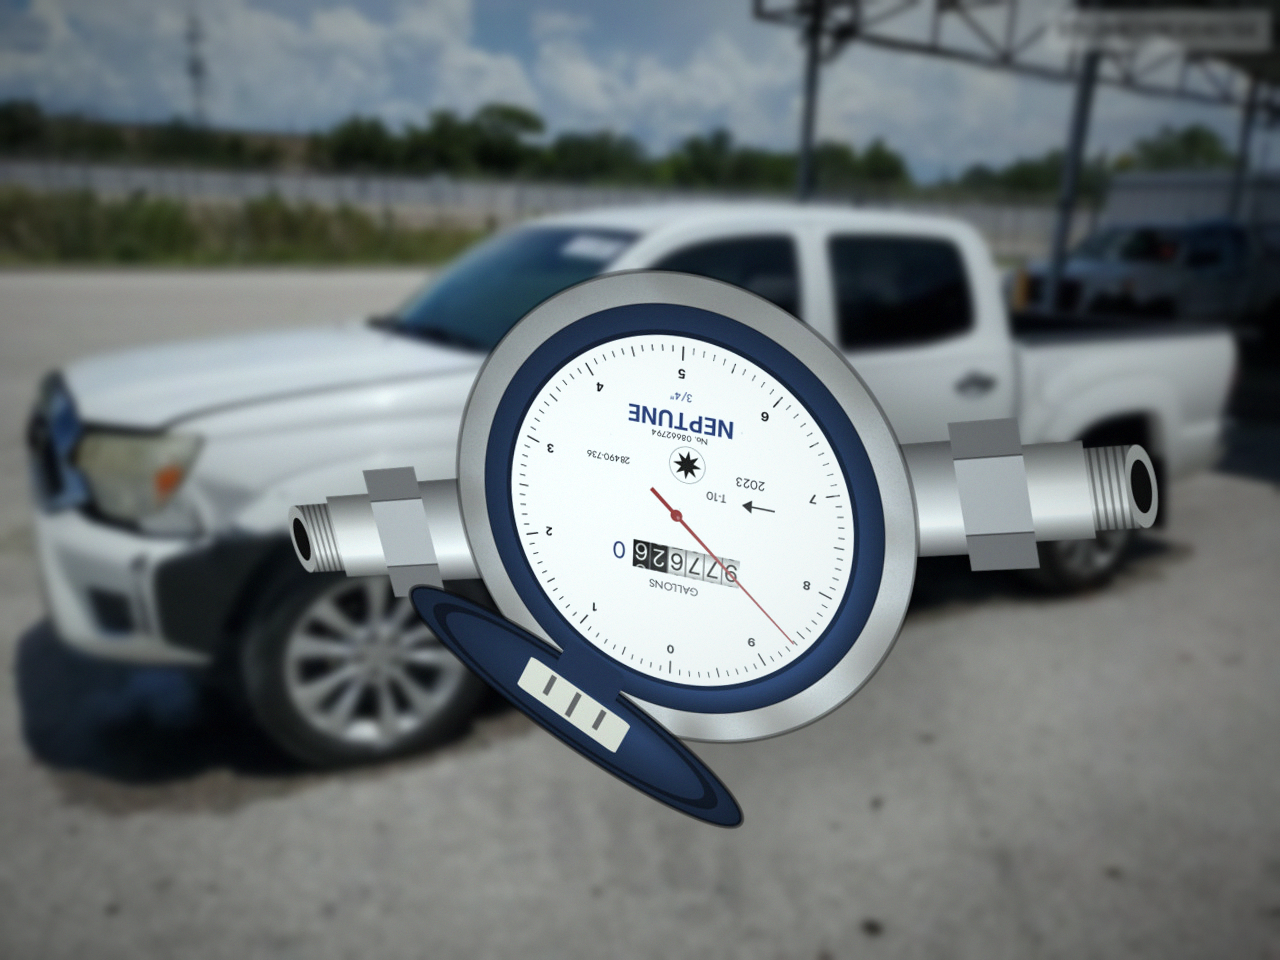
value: 9776258.6gal
